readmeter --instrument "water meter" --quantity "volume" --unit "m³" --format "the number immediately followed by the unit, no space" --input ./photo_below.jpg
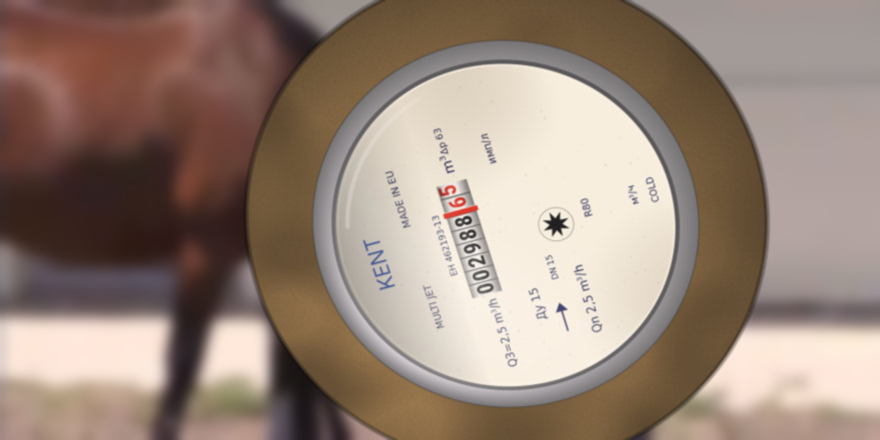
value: 2988.65m³
